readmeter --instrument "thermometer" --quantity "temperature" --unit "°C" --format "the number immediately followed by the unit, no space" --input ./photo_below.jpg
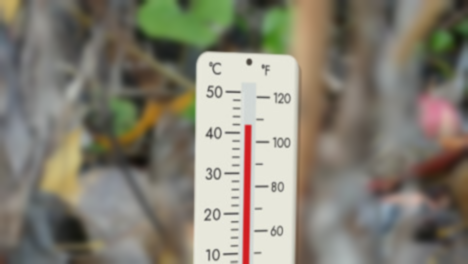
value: 42°C
